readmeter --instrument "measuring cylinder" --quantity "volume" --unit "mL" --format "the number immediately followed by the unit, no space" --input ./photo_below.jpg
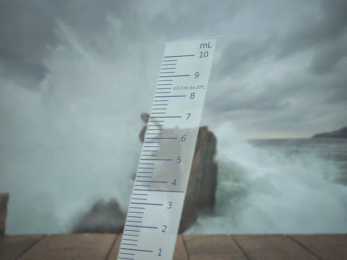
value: 3.6mL
